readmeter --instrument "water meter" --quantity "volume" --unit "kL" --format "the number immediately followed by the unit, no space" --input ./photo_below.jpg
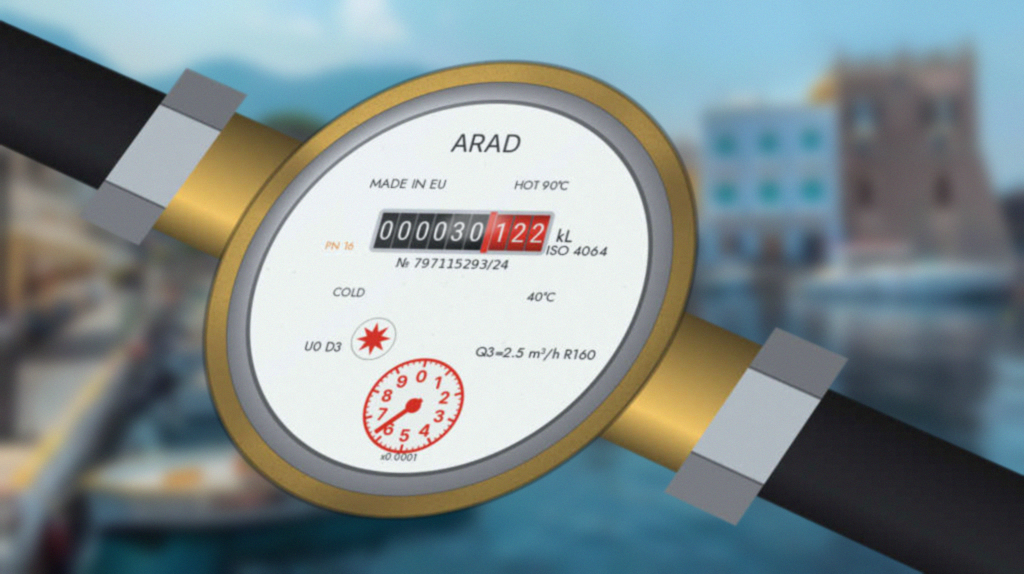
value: 30.1226kL
